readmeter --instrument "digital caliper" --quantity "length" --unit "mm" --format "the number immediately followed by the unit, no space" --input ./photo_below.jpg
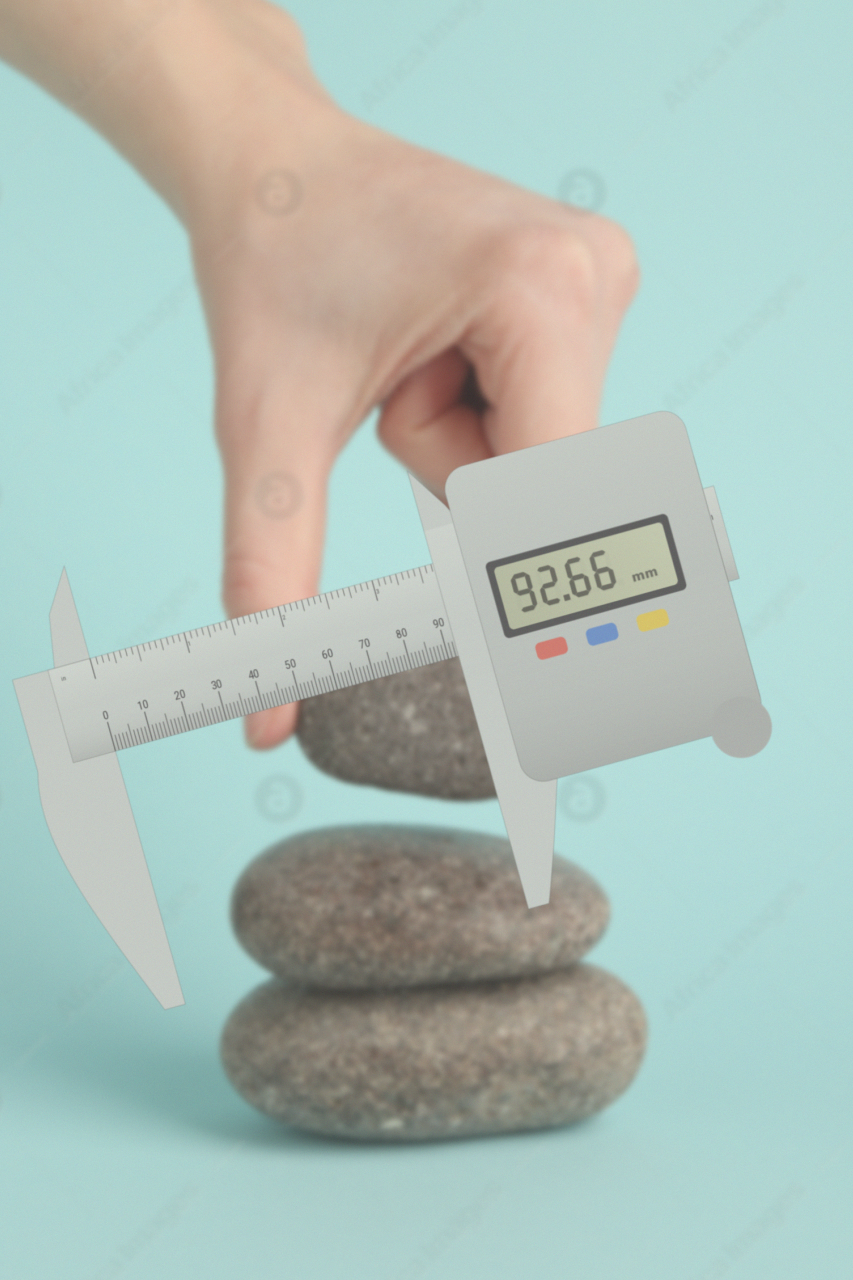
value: 92.66mm
